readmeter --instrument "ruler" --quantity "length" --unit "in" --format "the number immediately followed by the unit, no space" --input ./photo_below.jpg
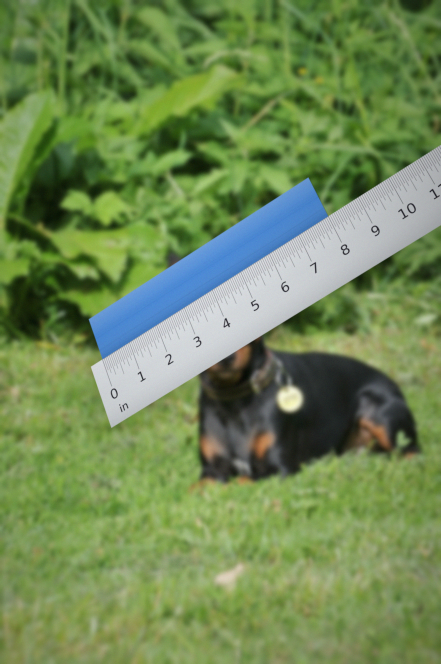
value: 8in
